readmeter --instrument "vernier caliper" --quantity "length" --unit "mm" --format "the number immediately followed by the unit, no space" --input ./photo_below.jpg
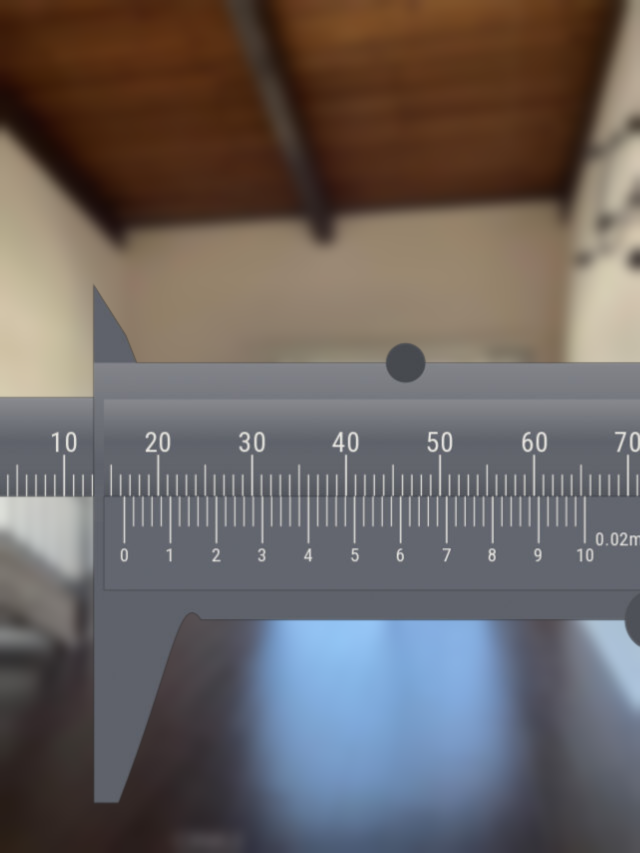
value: 16.4mm
